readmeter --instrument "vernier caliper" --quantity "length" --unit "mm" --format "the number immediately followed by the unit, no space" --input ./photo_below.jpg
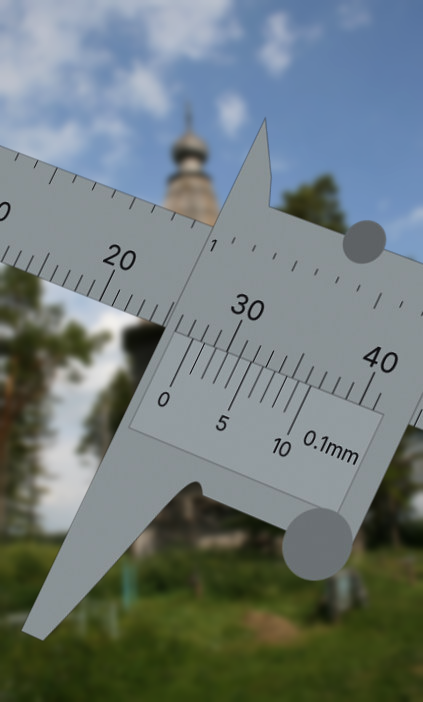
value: 27.4mm
